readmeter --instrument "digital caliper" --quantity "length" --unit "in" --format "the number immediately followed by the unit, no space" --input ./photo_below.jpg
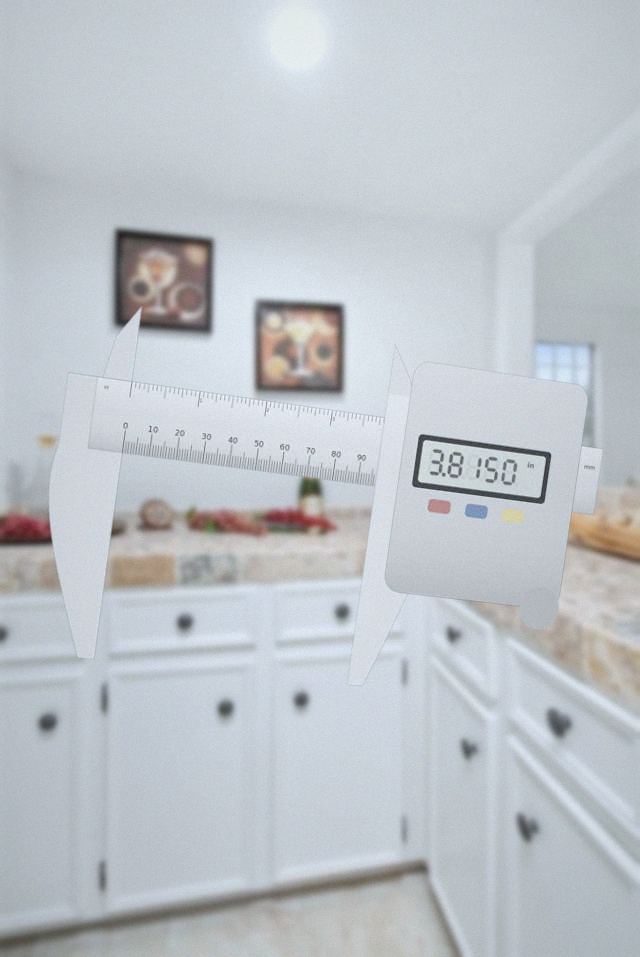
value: 3.8150in
